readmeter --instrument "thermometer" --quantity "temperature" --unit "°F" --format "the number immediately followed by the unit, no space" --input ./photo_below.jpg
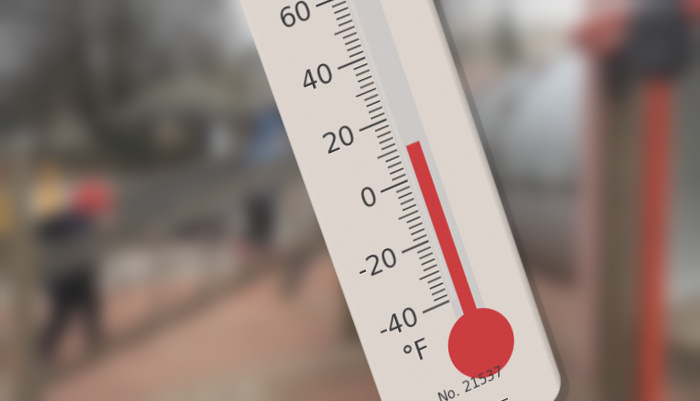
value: 10°F
